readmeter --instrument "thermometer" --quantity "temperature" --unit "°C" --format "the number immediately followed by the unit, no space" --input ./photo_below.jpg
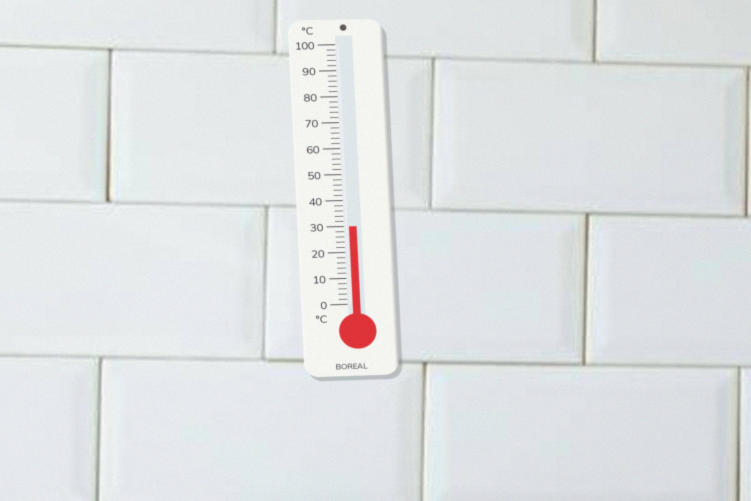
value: 30°C
